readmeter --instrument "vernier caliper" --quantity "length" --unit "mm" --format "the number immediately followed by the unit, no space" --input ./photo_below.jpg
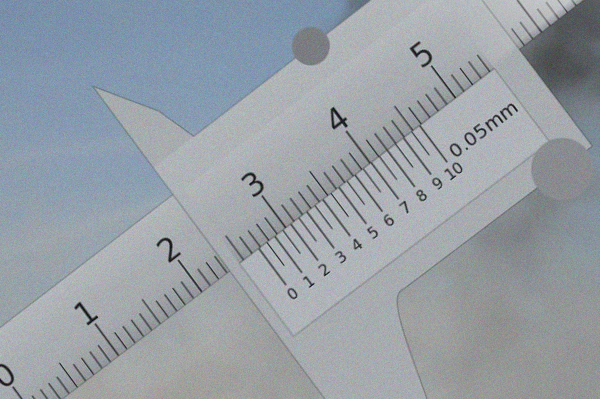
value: 26.8mm
